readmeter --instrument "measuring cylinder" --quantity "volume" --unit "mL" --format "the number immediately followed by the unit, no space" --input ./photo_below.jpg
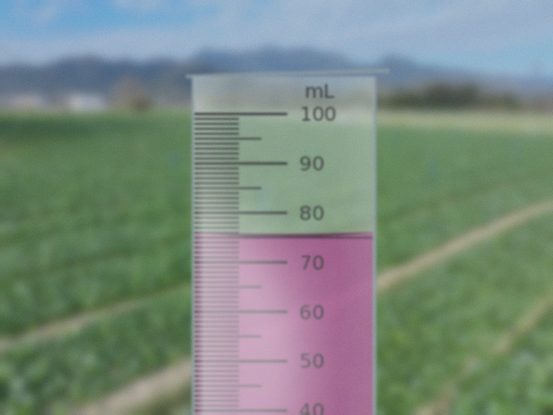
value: 75mL
